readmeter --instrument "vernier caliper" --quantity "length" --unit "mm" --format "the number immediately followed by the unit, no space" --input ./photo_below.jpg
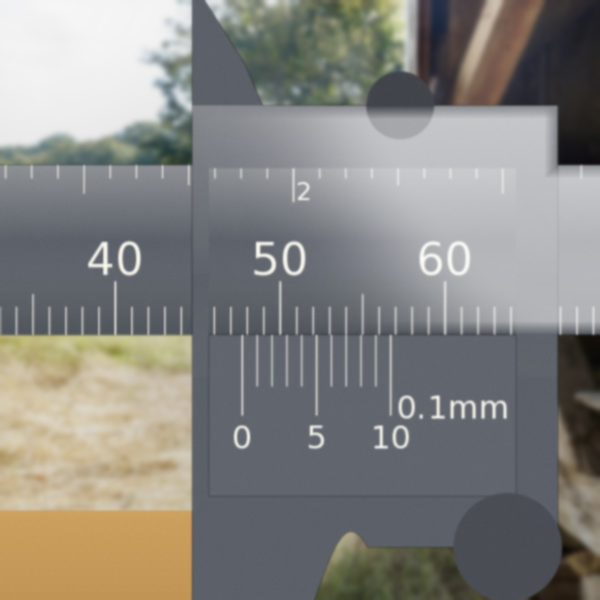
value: 47.7mm
